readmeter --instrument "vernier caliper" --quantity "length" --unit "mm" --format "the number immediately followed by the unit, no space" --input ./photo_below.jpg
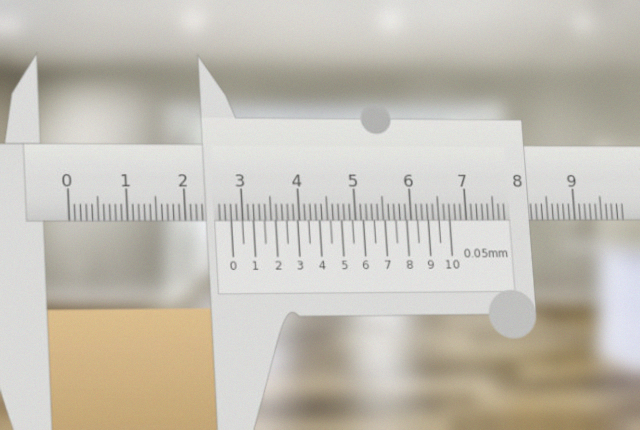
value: 28.0mm
